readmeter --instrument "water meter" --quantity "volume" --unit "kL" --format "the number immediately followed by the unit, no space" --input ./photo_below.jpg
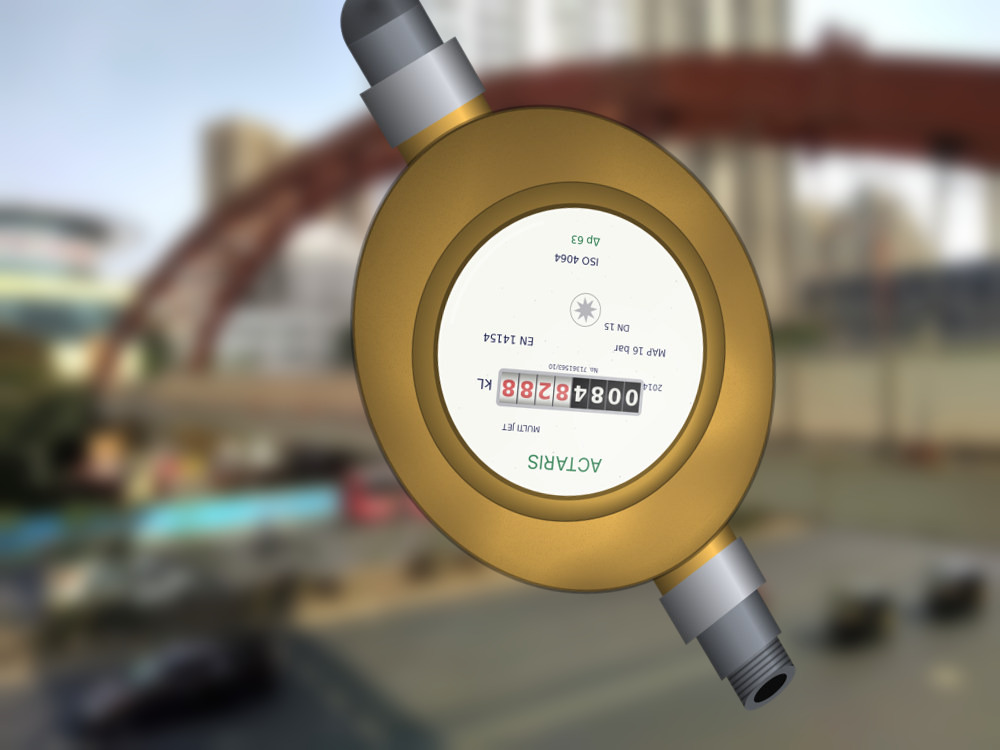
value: 84.8288kL
